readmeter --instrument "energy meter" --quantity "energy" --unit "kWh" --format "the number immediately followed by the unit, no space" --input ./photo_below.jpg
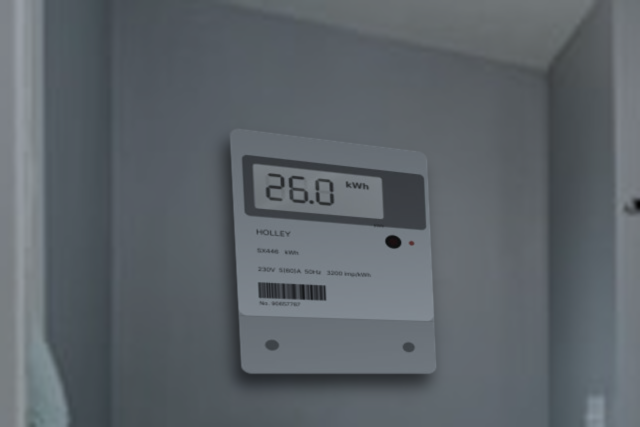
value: 26.0kWh
